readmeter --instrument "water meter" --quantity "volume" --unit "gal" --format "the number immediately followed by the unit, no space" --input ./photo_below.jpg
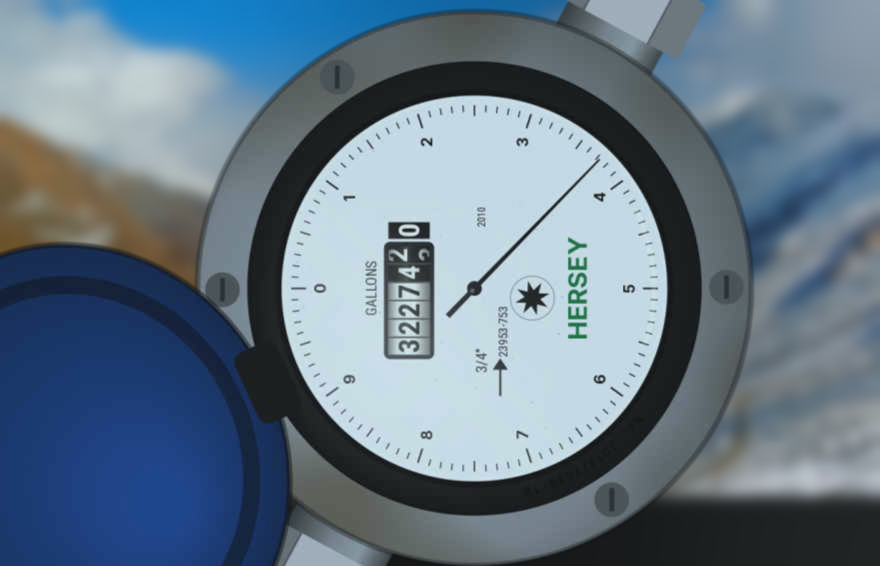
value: 3227423.7gal
